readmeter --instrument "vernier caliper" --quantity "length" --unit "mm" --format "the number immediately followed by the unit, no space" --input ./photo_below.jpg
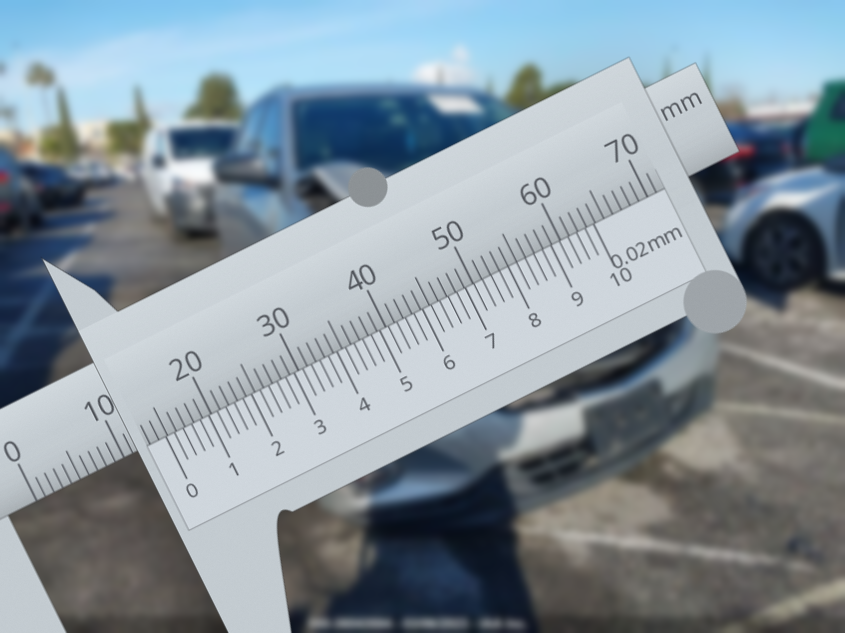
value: 14.8mm
